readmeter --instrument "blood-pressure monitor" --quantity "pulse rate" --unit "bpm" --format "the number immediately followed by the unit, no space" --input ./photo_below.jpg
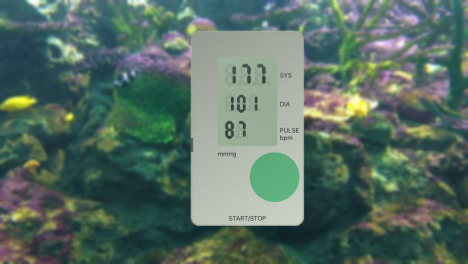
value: 87bpm
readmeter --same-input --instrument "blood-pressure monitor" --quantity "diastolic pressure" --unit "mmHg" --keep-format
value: 101mmHg
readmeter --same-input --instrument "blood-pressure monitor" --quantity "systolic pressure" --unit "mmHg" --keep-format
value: 177mmHg
